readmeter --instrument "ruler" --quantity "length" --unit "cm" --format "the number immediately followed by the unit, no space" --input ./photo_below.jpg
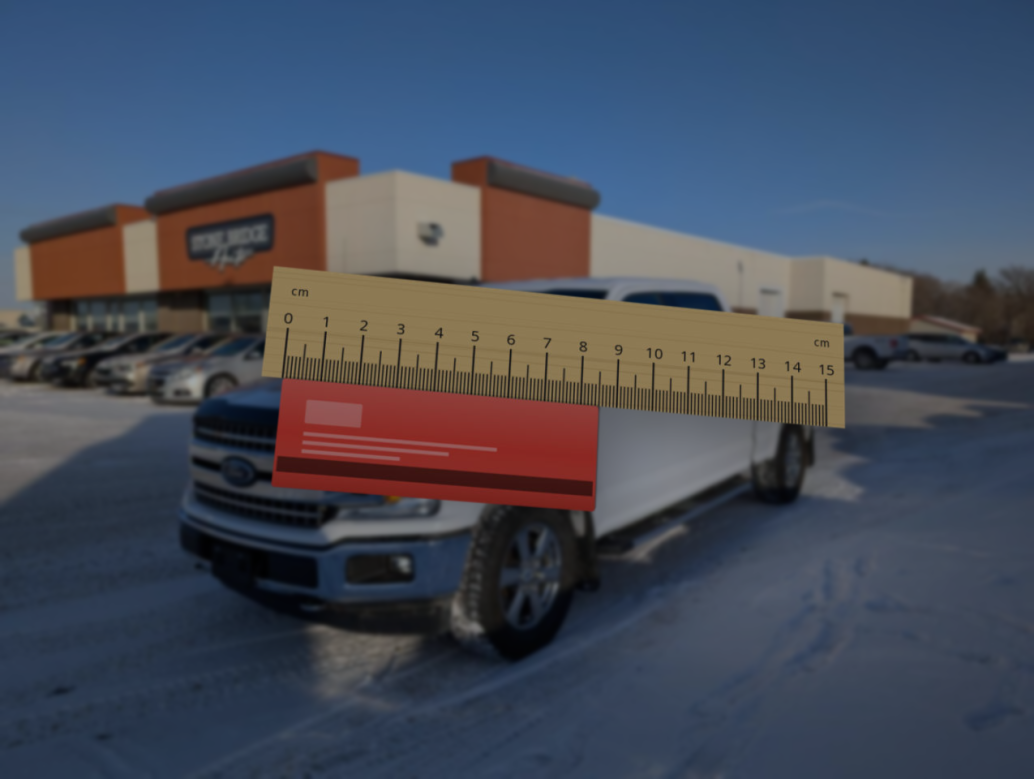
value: 8.5cm
